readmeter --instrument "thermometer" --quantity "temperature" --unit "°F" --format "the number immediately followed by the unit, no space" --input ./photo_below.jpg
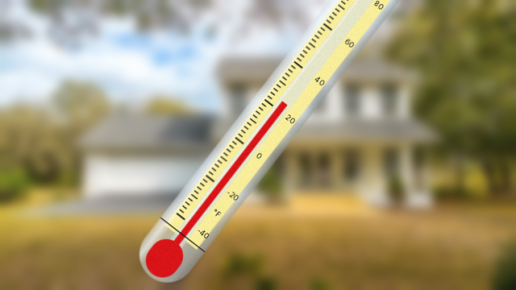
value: 24°F
